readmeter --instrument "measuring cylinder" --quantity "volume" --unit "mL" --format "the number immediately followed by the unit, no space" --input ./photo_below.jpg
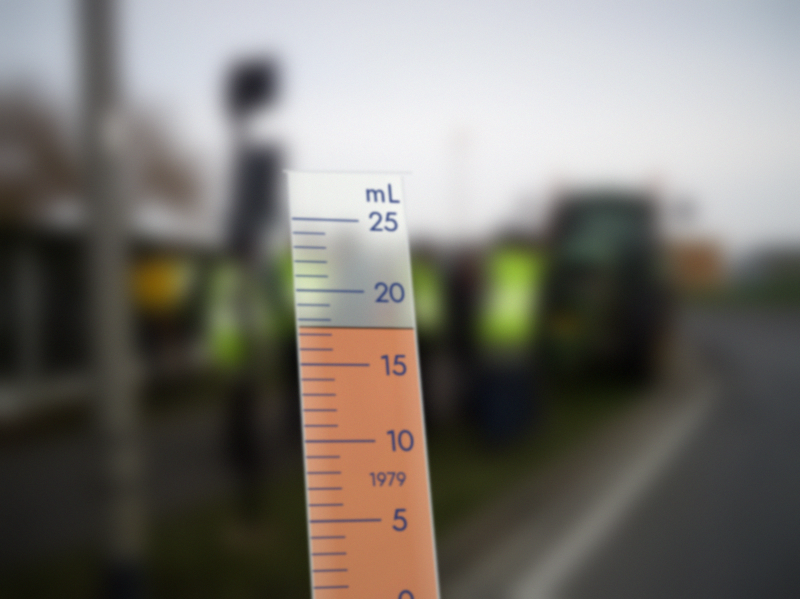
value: 17.5mL
